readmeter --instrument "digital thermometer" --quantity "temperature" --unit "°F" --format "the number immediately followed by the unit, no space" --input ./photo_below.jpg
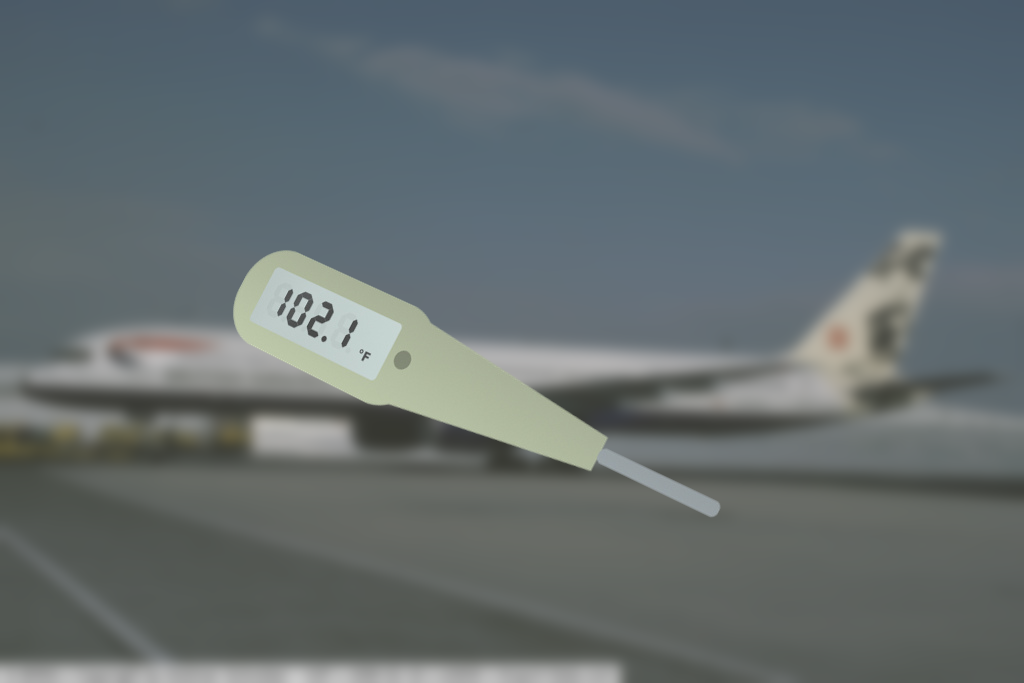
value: 102.1°F
